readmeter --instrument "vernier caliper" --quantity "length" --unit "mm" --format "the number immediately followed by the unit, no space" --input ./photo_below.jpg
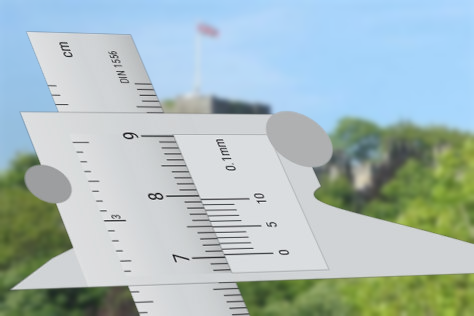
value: 70.4mm
